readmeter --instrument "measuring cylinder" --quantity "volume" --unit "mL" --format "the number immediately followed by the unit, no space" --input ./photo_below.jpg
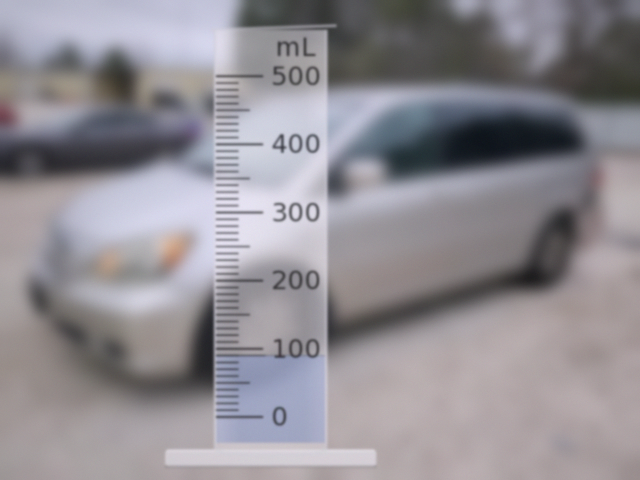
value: 90mL
